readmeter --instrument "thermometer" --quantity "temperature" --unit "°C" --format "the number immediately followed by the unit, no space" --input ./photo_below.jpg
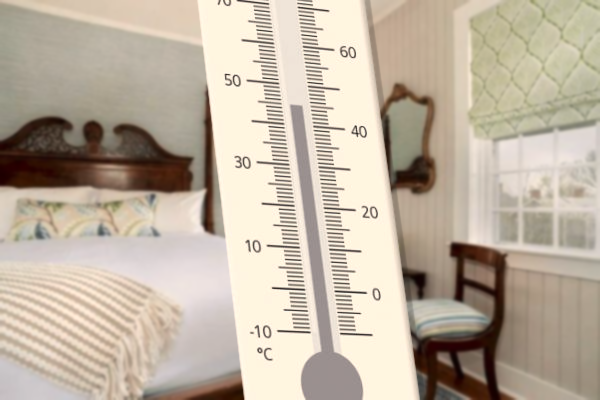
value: 45°C
